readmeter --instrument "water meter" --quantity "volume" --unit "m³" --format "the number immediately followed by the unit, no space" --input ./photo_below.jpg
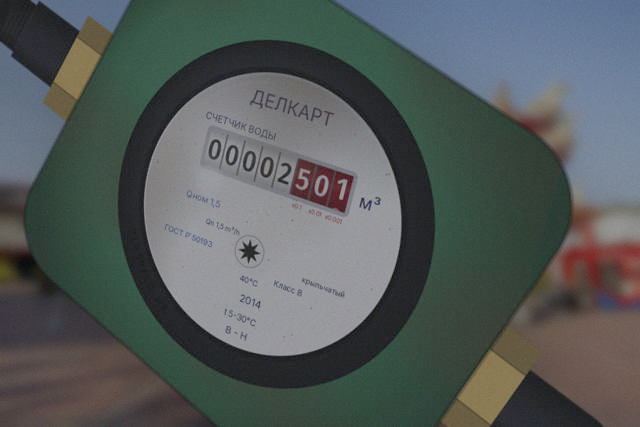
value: 2.501m³
